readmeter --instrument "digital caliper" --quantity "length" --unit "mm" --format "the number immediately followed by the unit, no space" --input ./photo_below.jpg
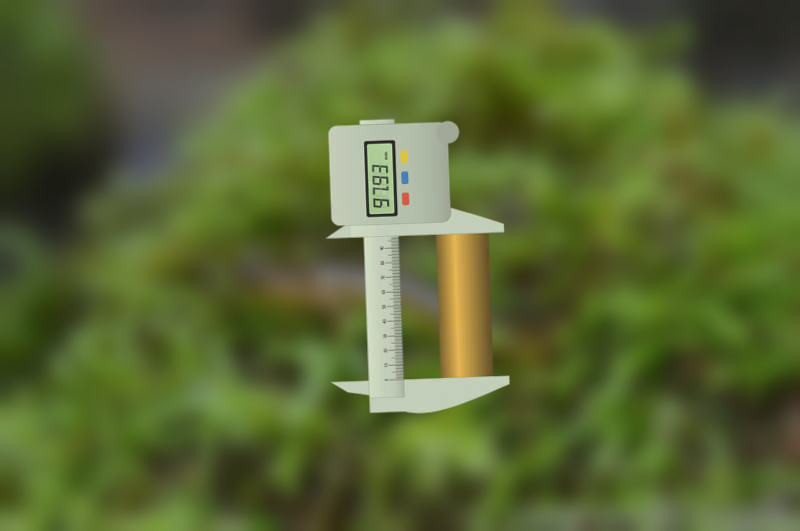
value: 97.93mm
